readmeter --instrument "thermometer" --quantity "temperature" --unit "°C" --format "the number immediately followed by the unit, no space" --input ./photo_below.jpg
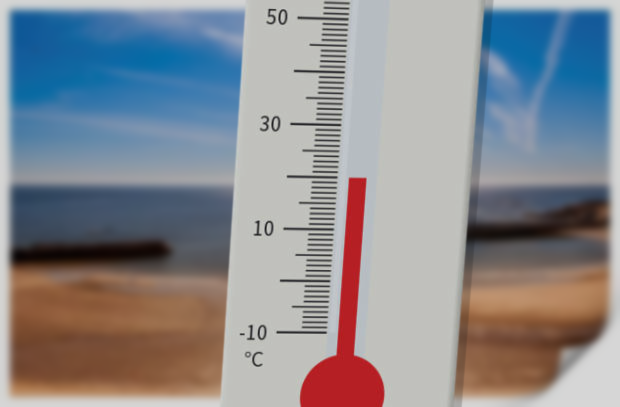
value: 20°C
